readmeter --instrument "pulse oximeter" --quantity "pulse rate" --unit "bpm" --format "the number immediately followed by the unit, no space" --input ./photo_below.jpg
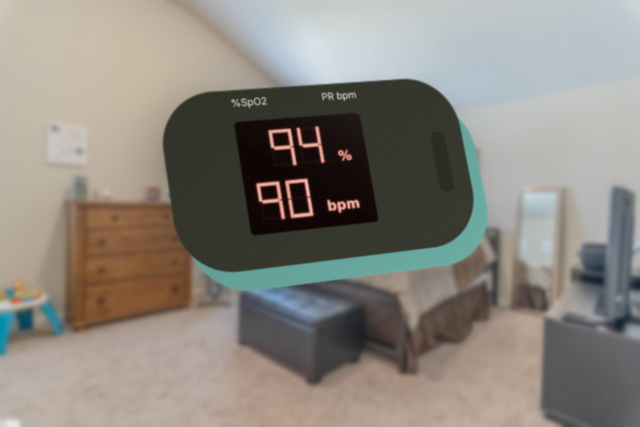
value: 90bpm
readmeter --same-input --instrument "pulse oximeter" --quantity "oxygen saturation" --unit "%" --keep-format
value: 94%
